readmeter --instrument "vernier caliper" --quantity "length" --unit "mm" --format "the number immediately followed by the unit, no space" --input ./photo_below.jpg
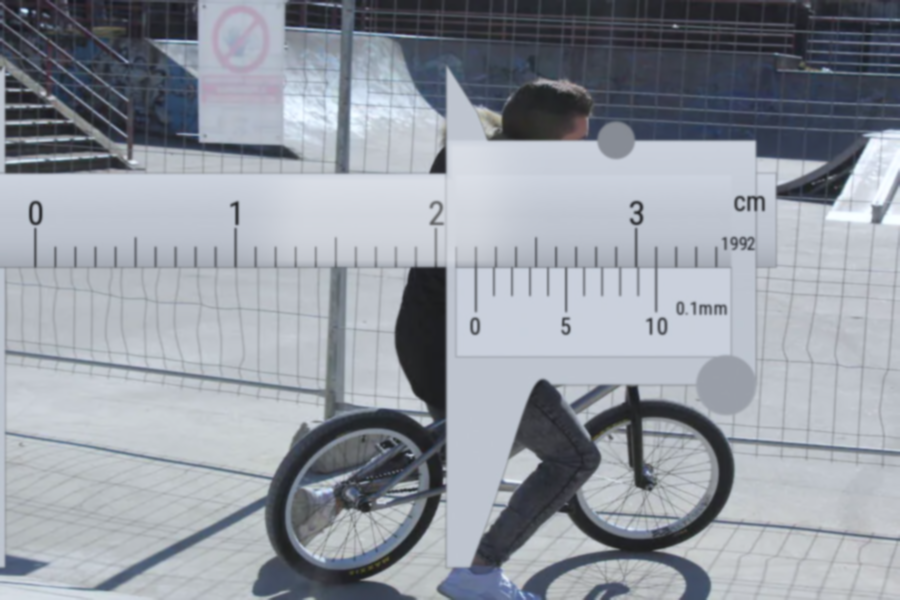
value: 22.0mm
